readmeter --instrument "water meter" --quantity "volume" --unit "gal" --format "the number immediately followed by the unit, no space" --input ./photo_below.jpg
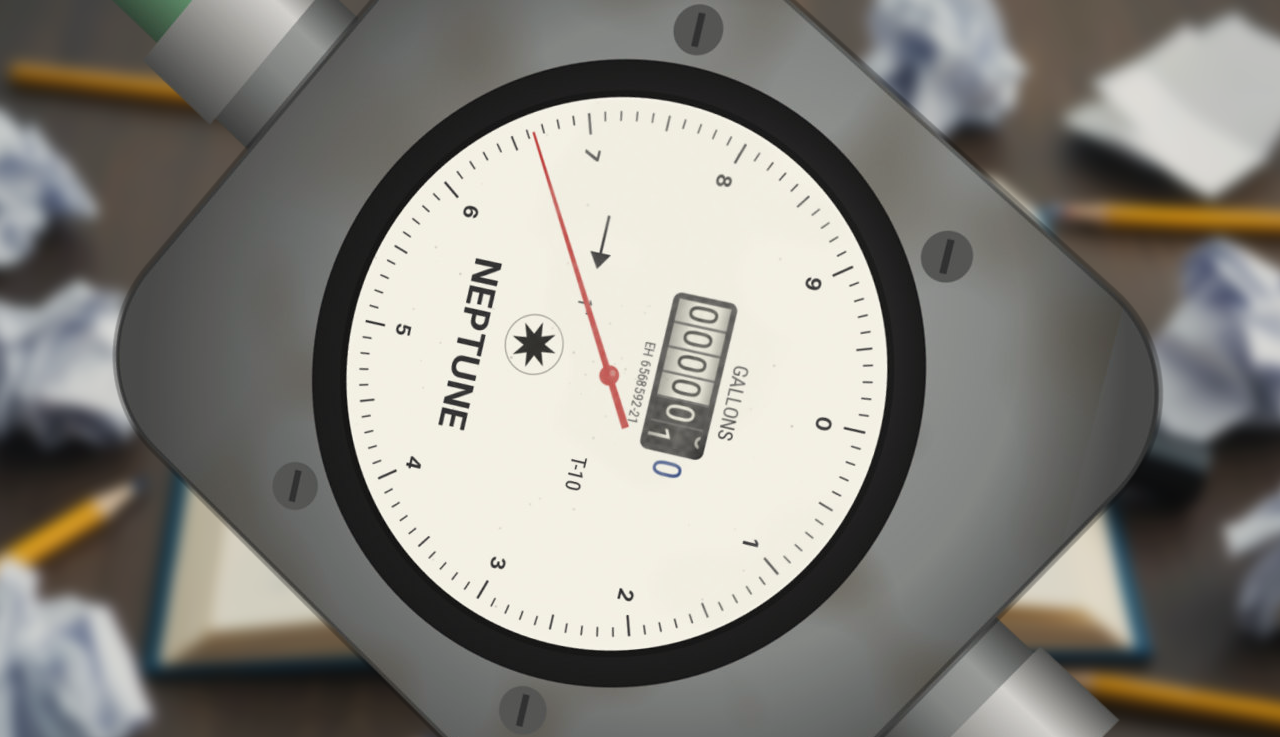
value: 6.6gal
